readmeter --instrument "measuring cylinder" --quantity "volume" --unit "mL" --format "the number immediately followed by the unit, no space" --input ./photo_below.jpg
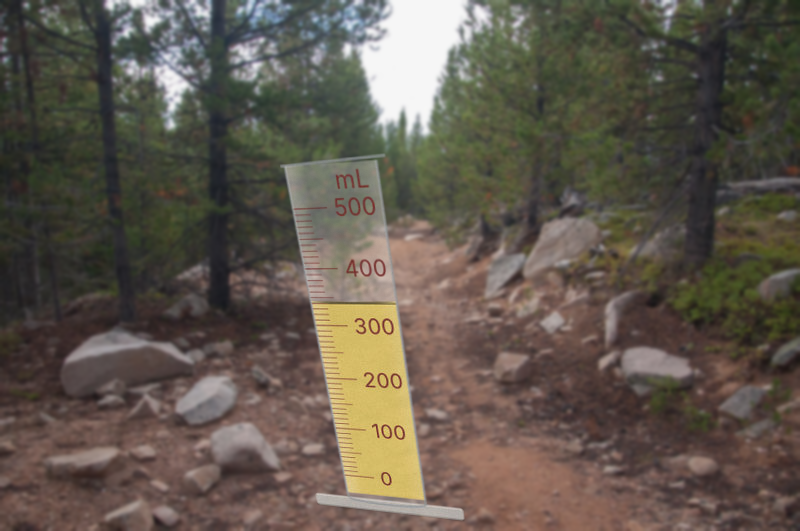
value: 340mL
